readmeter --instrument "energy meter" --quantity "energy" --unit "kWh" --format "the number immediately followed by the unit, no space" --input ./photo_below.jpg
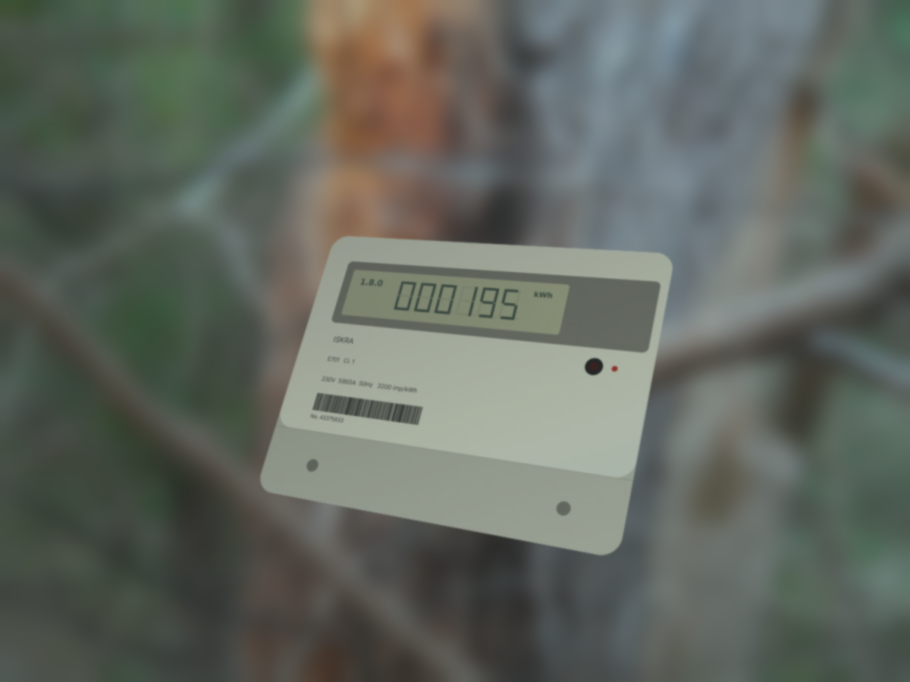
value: 195kWh
